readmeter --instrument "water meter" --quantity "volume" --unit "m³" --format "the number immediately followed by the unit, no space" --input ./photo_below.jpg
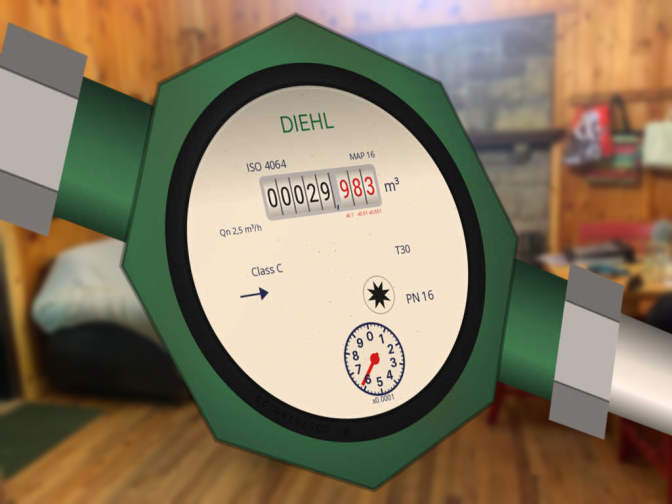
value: 29.9836m³
